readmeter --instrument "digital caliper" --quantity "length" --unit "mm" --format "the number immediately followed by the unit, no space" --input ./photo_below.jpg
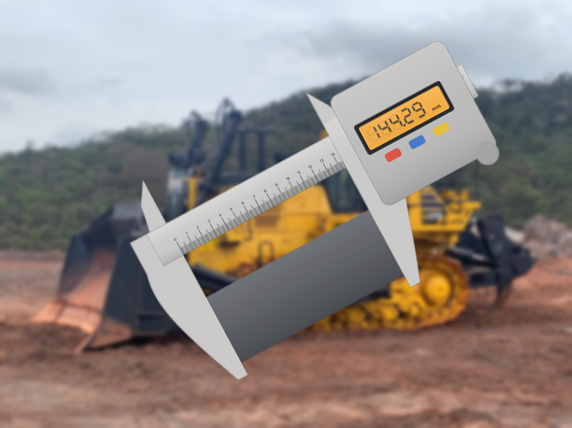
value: 144.29mm
